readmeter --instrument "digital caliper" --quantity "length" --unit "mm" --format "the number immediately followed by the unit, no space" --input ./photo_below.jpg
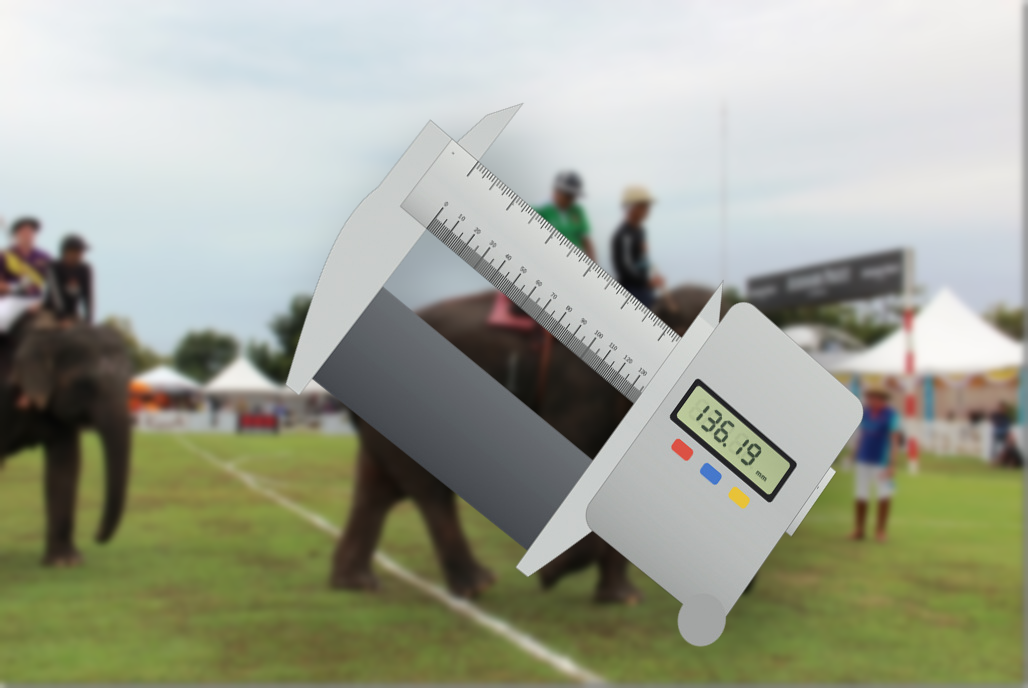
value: 136.19mm
